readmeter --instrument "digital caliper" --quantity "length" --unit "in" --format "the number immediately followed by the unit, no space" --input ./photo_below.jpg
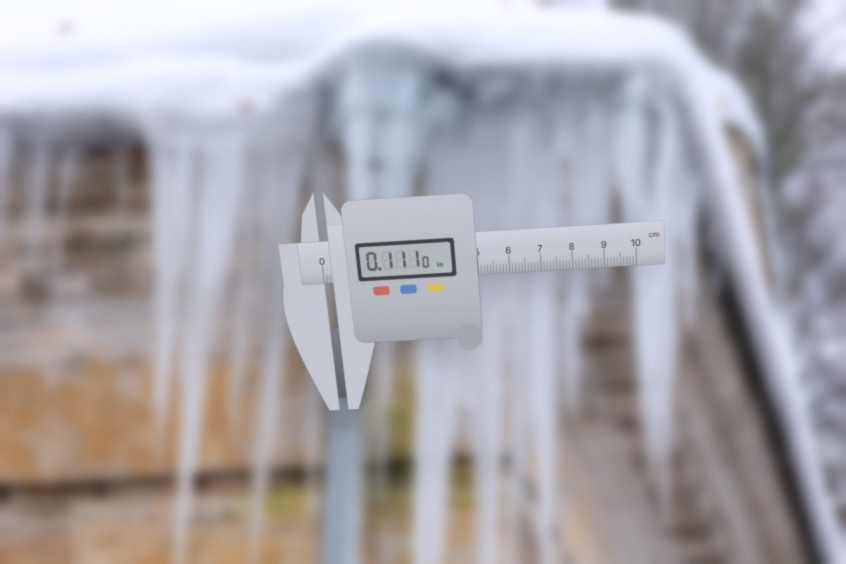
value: 0.1110in
